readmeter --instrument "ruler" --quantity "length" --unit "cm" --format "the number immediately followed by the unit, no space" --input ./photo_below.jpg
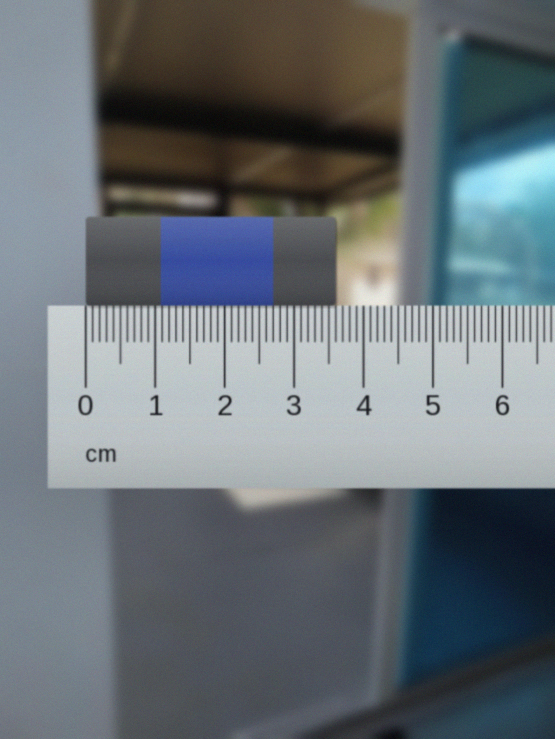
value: 3.6cm
